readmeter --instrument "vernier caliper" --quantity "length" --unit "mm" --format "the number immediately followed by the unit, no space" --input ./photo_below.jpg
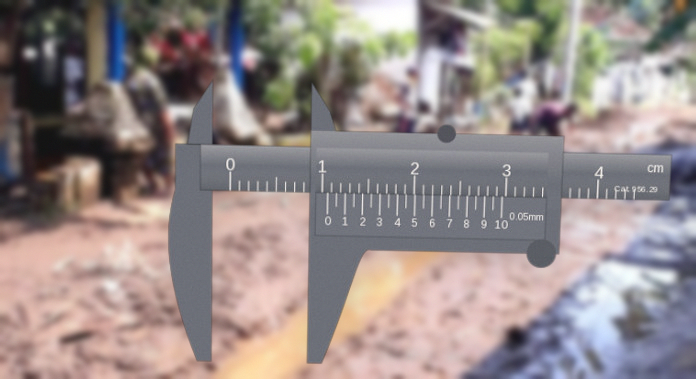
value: 10.6mm
